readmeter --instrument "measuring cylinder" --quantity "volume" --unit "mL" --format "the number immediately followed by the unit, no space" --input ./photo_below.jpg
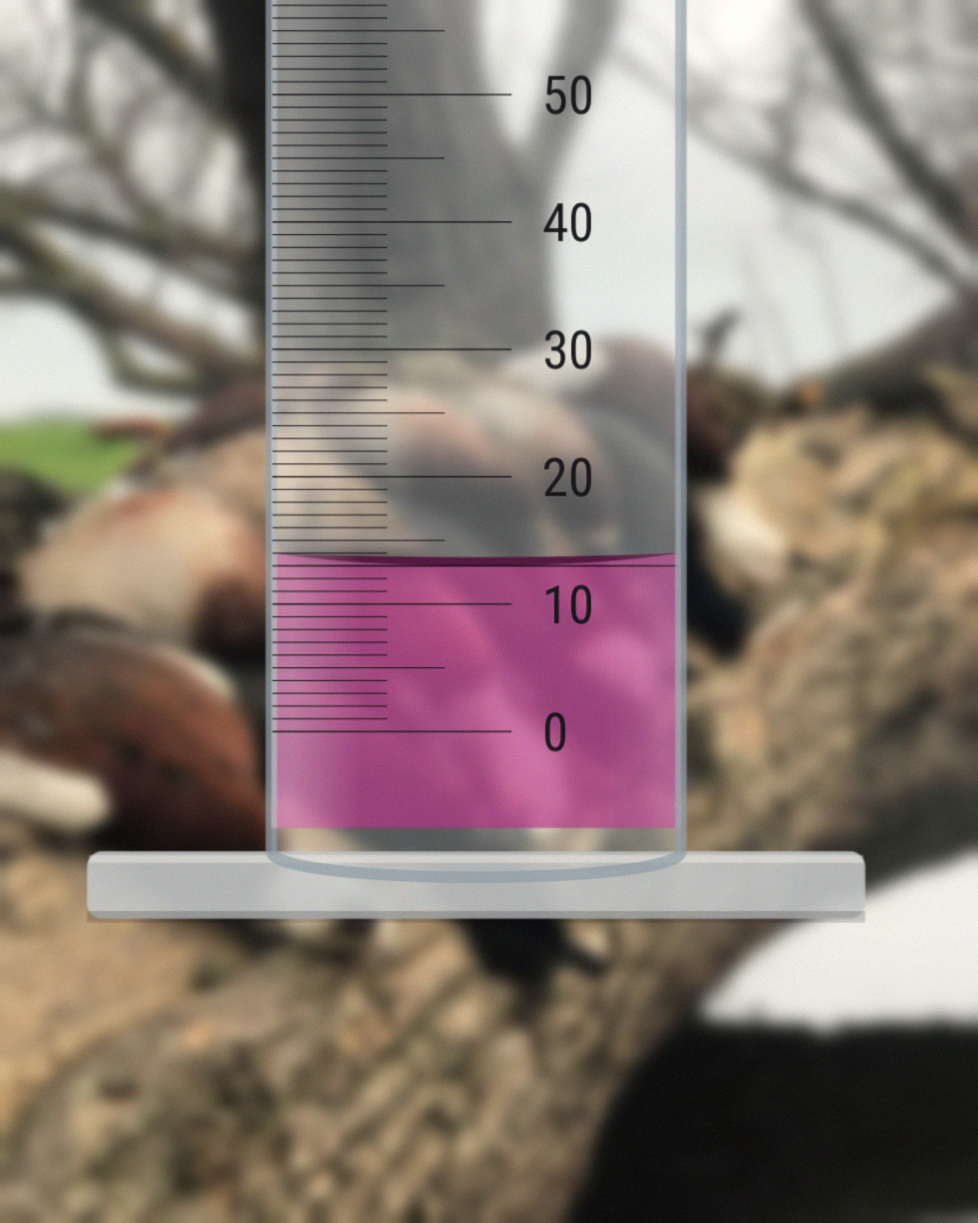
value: 13mL
